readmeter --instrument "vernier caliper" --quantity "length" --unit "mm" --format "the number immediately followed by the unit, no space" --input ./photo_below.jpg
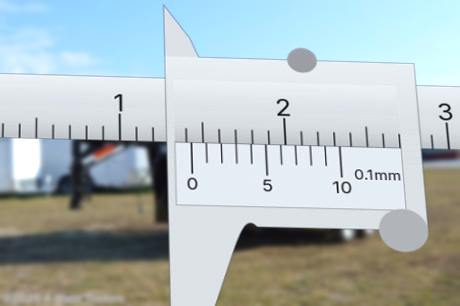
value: 14.3mm
